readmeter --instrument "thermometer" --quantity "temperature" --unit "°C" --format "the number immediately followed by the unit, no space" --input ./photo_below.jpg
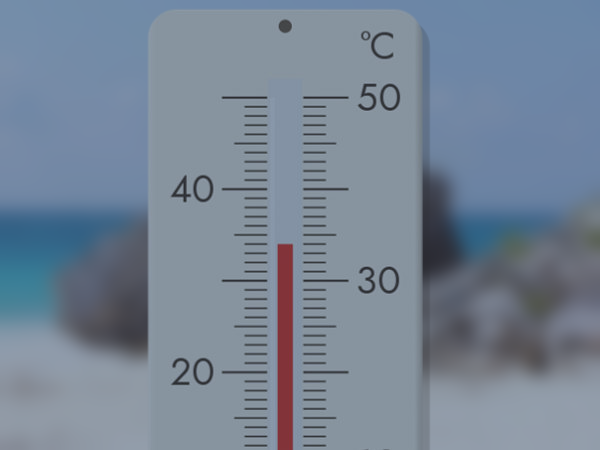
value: 34°C
